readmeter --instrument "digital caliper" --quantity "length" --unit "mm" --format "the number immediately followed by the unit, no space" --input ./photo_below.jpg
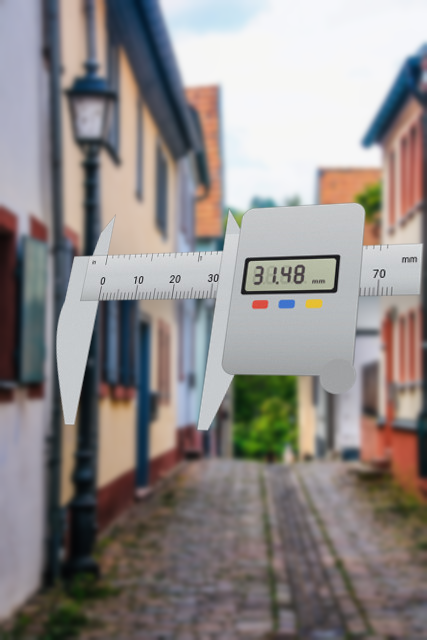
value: 31.48mm
